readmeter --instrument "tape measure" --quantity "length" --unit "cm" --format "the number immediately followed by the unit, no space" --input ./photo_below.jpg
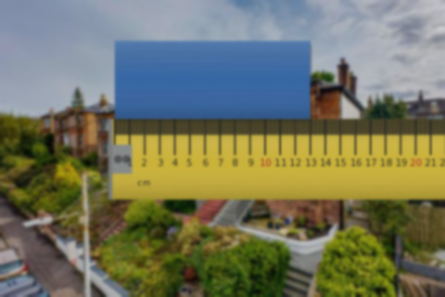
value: 13cm
